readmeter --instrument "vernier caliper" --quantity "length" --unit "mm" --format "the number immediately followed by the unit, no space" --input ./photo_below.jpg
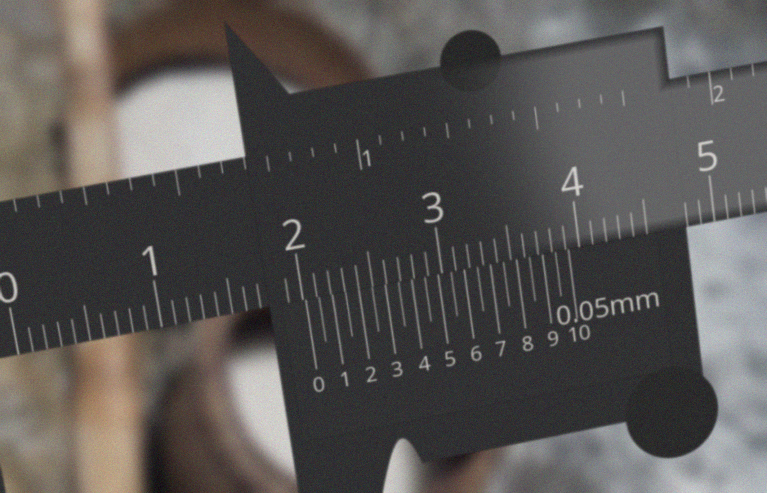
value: 20.2mm
